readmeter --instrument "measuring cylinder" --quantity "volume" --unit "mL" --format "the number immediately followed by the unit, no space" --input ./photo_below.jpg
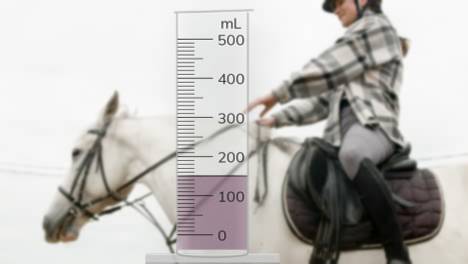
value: 150mL
